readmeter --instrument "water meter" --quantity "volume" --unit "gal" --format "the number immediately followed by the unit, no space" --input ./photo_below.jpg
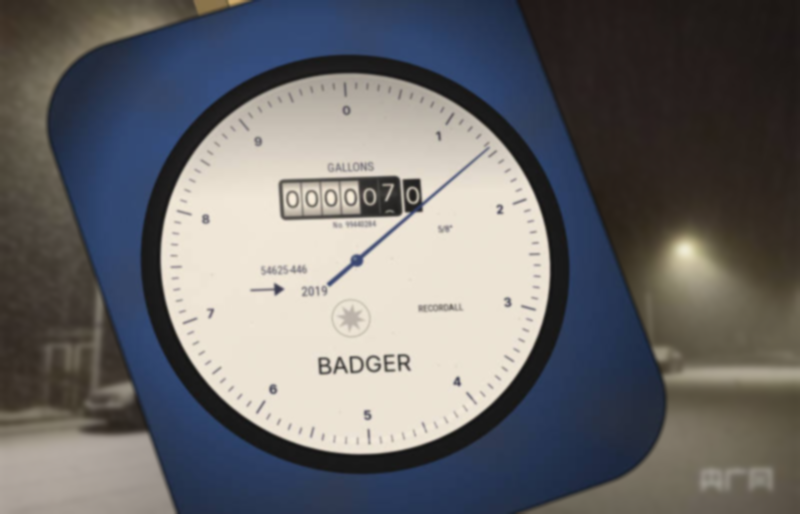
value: 71.4gal
